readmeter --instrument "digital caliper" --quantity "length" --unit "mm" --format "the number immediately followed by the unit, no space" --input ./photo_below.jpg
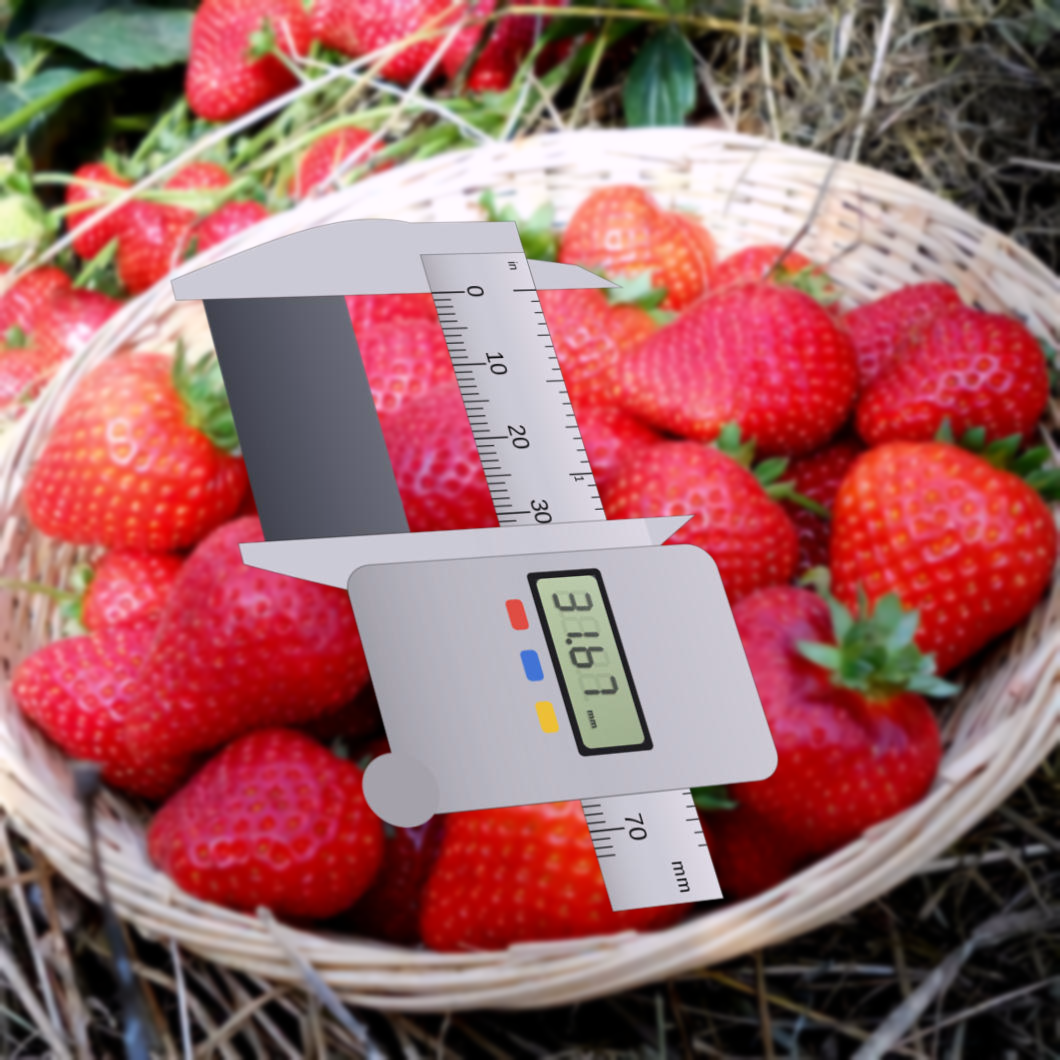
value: 31.67mm
